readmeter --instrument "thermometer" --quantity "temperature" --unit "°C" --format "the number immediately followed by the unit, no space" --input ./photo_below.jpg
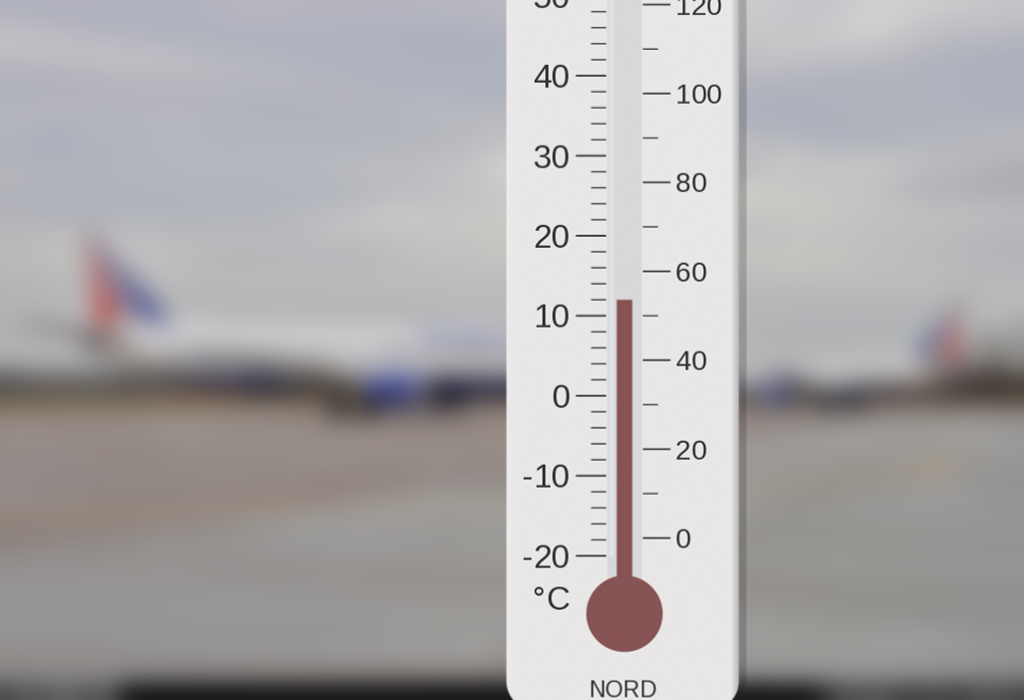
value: 12°C
